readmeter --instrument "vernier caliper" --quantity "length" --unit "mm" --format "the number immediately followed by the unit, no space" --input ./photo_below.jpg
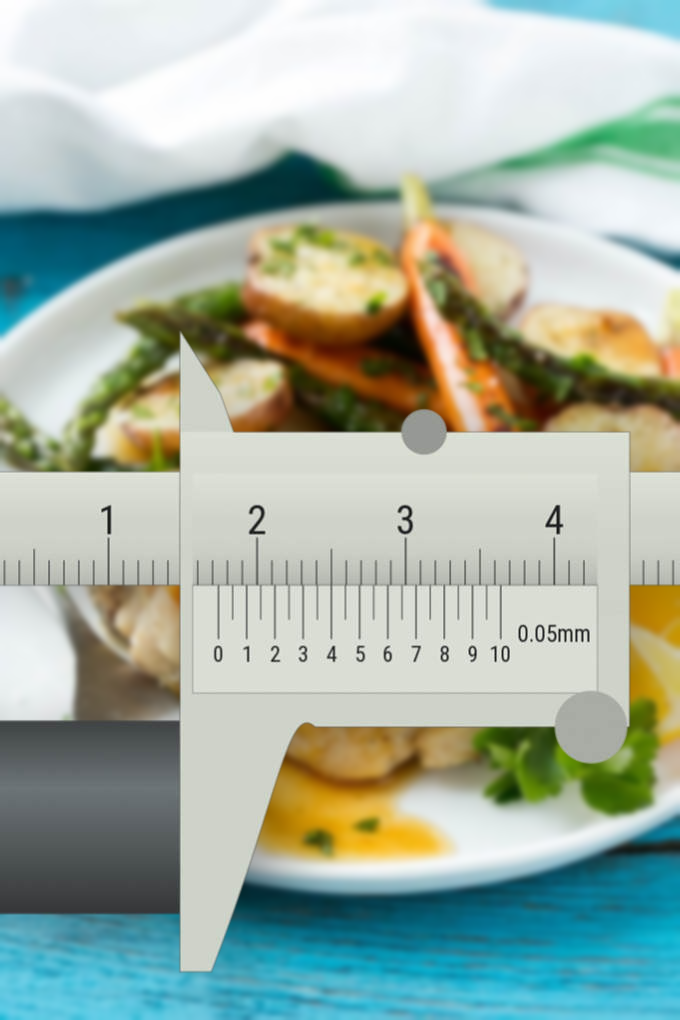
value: 17.4mm
